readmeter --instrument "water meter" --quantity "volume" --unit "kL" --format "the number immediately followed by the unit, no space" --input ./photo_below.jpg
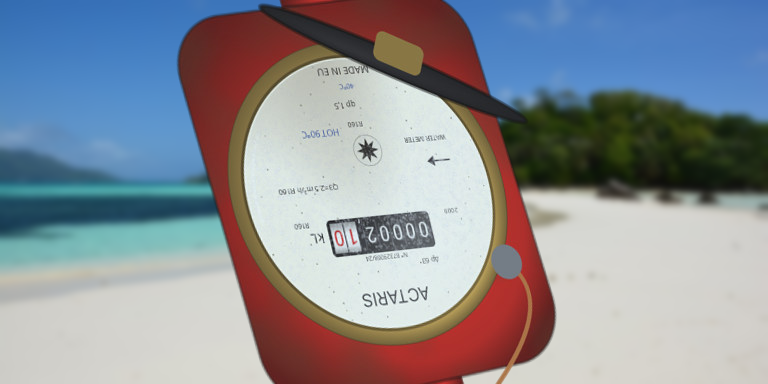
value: 2.10kL
